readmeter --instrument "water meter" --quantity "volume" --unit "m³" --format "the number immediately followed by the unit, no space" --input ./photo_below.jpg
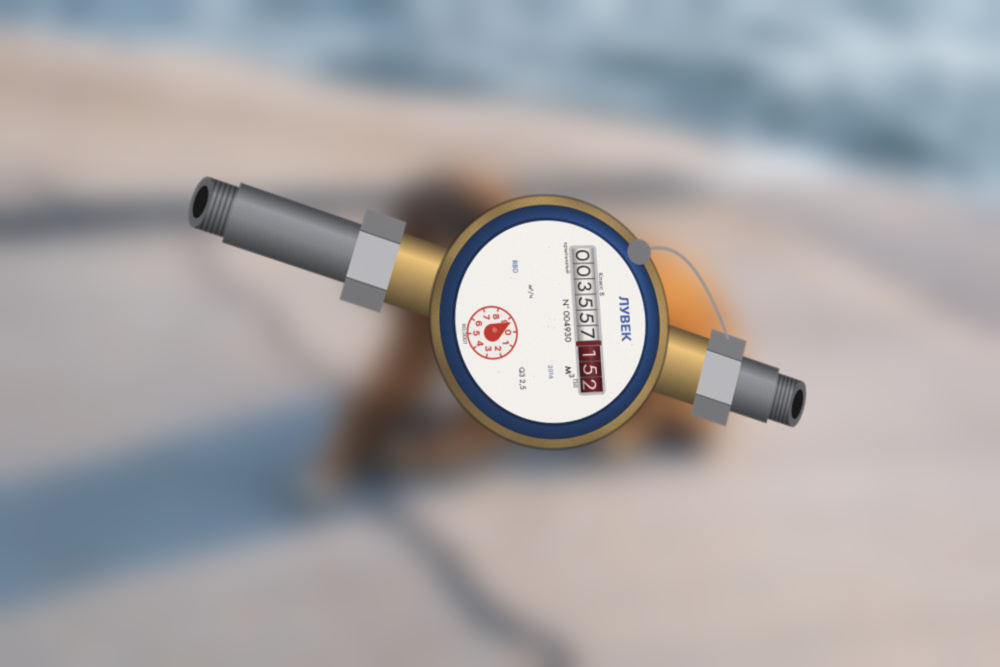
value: 3557.1519m³
